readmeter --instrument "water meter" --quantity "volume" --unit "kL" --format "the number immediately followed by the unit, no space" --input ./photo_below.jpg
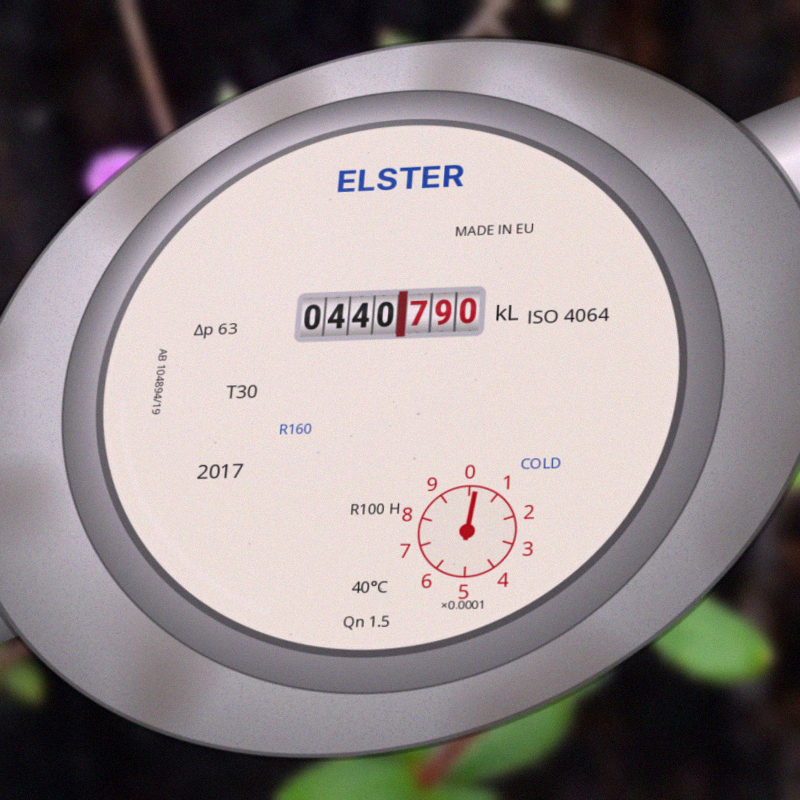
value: 440.7900kL
